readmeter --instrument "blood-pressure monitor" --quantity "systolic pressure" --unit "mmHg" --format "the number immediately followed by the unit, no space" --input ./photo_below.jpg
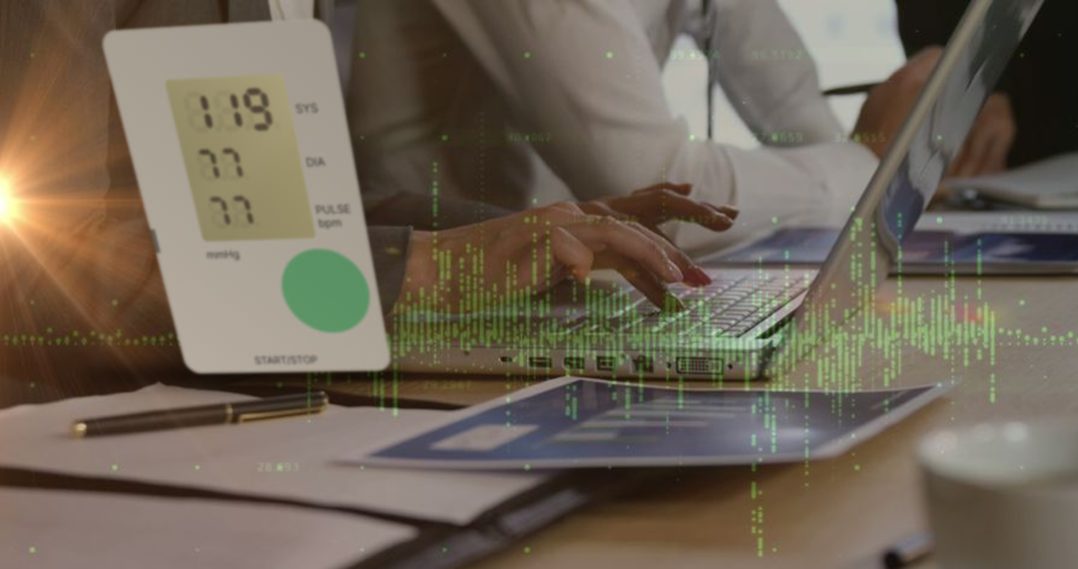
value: 119mmHg
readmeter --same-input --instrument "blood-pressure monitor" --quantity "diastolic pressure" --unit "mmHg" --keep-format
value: 77mmHg
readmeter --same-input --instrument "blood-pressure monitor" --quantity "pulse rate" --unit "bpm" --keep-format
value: 77bpm
